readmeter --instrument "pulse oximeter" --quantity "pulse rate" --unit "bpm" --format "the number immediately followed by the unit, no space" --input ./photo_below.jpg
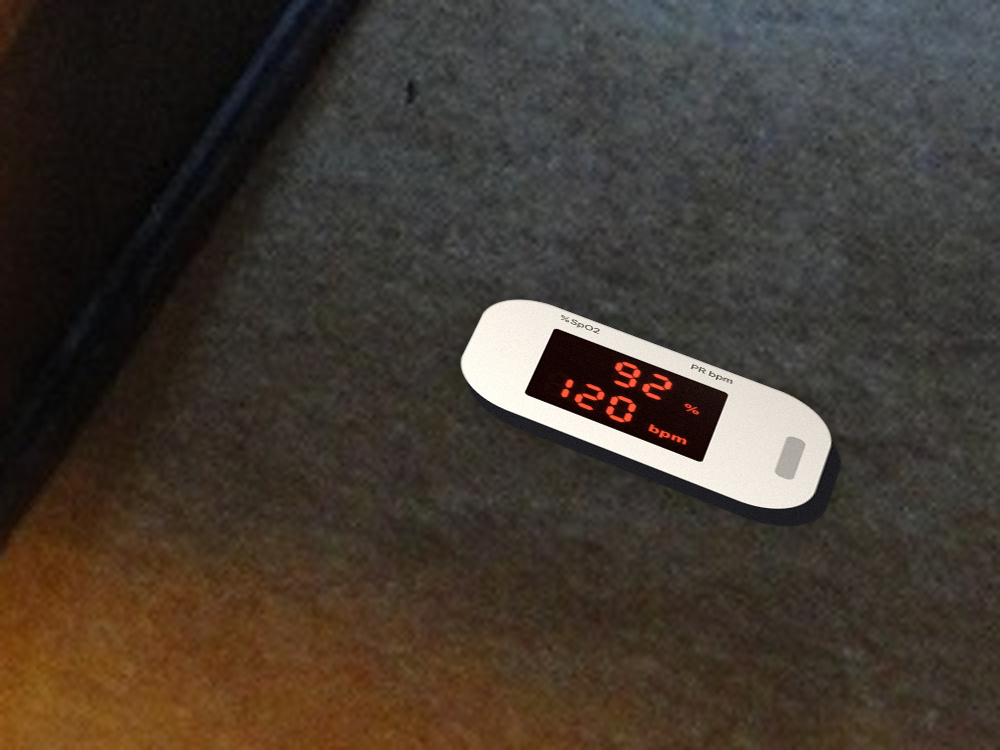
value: 120bpm
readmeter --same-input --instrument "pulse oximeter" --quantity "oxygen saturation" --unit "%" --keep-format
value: 92%
